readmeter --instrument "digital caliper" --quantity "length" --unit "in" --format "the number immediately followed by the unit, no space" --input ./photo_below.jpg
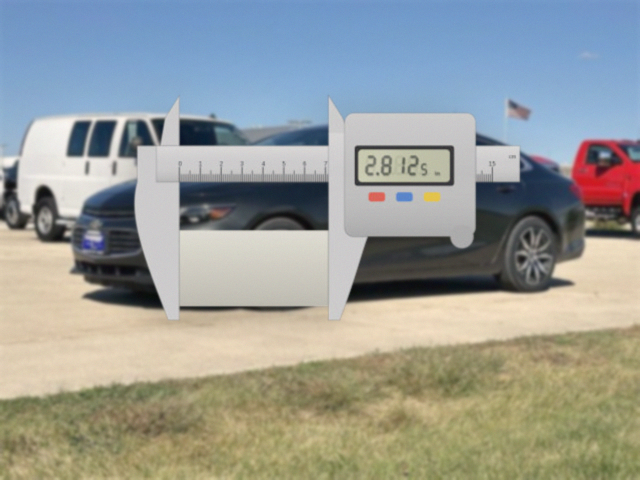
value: 2.8125in
